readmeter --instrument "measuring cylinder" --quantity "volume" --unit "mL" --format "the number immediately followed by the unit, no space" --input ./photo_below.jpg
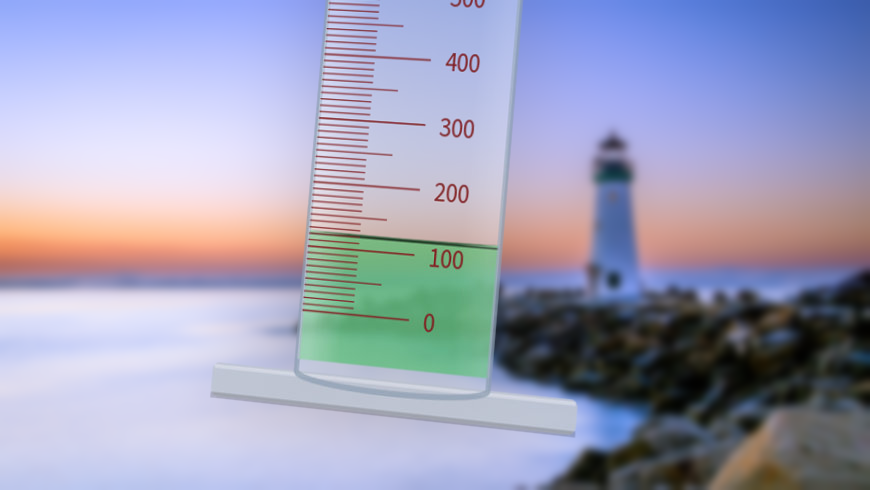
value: 120mL
